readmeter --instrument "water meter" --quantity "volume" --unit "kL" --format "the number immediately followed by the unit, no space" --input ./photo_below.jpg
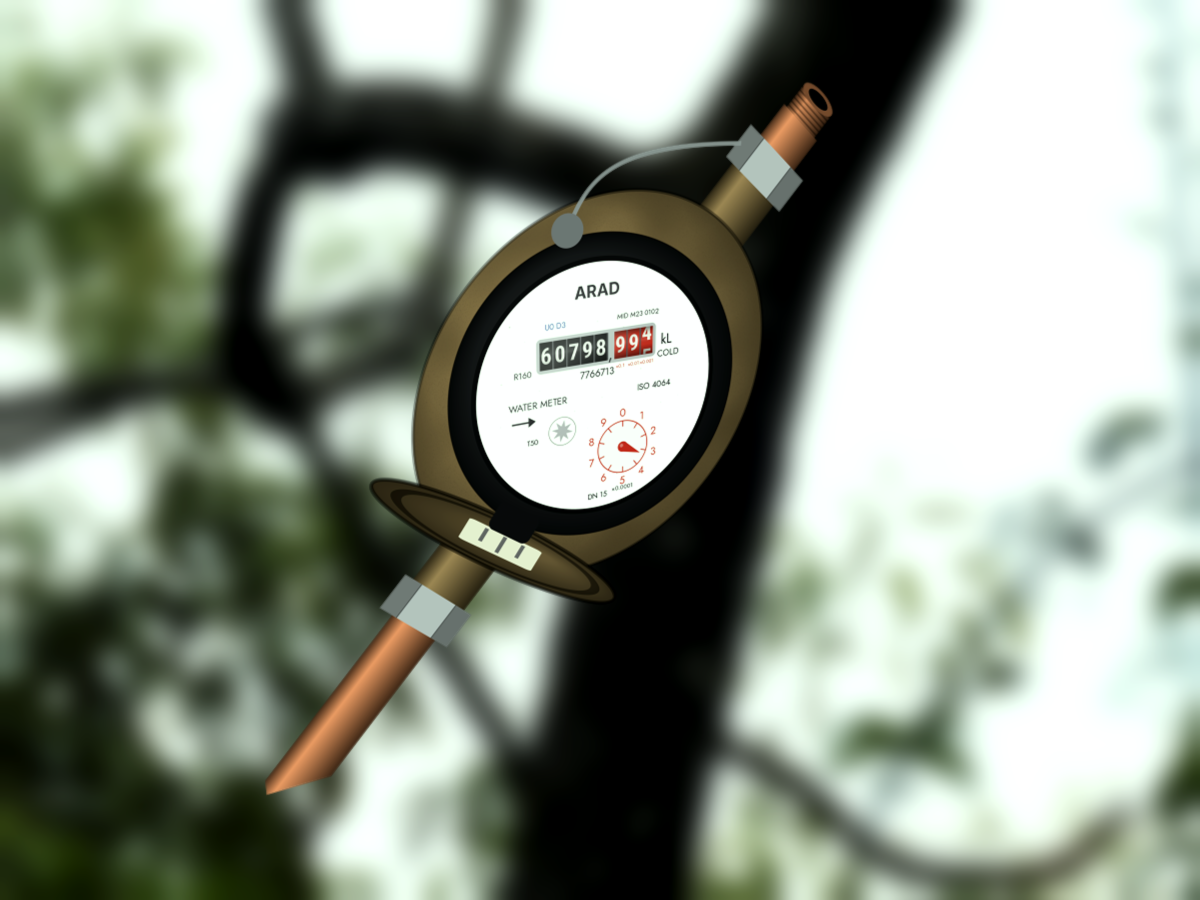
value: 60798.9943kL
